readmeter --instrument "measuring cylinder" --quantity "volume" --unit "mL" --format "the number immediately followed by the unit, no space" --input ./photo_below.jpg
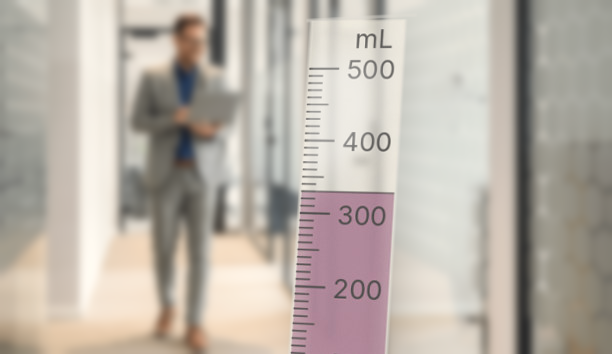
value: 330mL
